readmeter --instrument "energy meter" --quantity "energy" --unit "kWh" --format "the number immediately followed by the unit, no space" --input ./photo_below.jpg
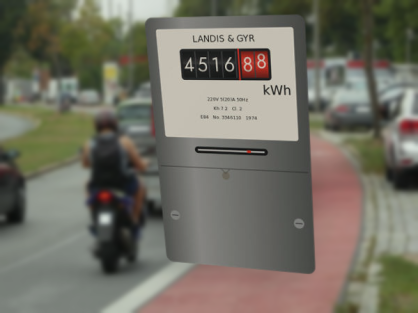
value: 4516.88kWh
